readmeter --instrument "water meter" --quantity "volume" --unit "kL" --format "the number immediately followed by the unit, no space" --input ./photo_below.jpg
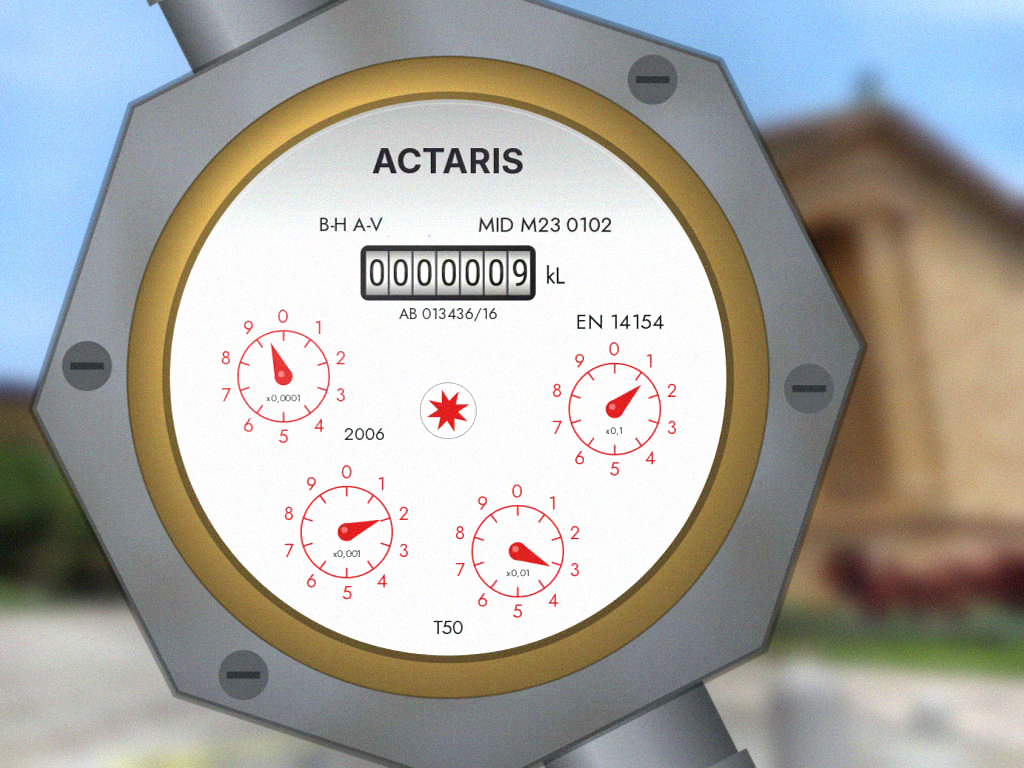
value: 9.1319kL
